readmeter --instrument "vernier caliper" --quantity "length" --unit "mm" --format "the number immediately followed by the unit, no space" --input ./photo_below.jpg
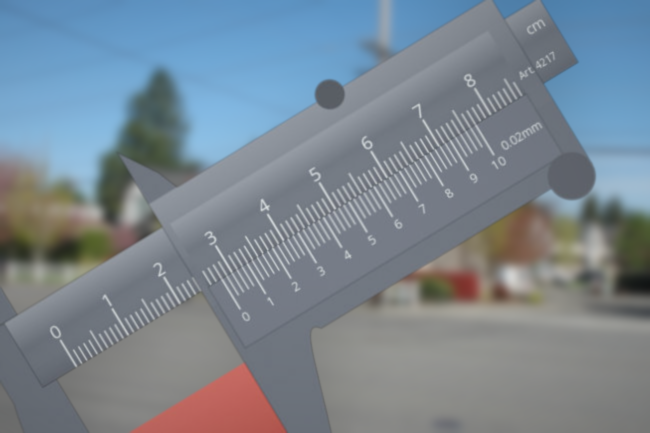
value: 28.0mm
